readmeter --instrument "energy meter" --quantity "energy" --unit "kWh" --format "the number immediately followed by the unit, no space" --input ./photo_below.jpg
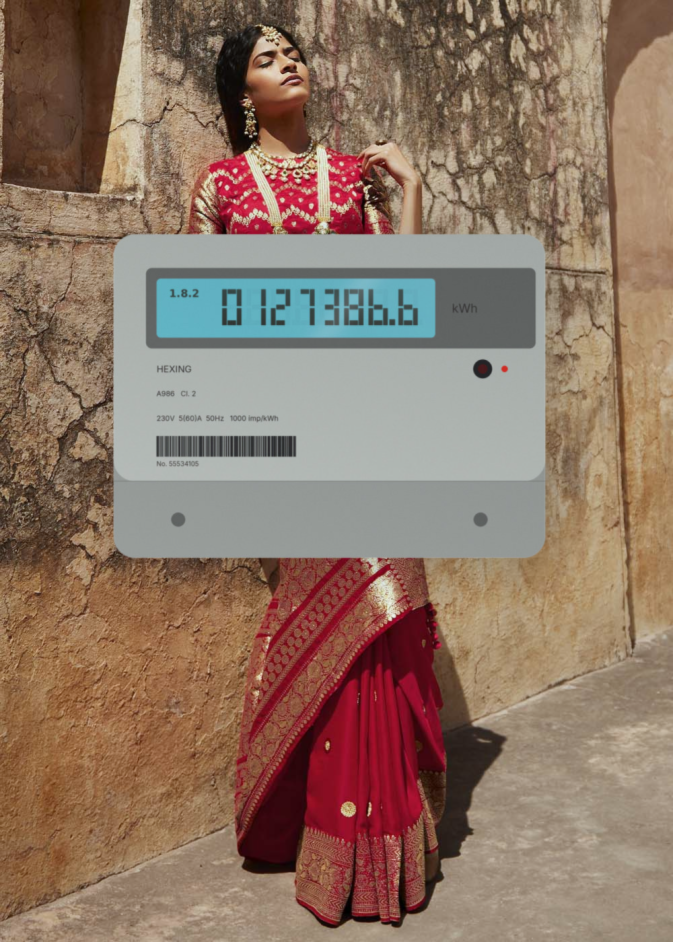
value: 127386.6kWh
